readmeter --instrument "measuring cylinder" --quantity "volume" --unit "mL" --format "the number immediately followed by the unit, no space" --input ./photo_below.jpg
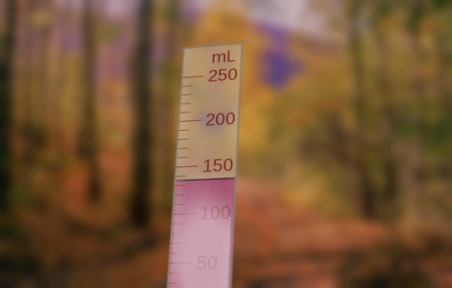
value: 135mL
